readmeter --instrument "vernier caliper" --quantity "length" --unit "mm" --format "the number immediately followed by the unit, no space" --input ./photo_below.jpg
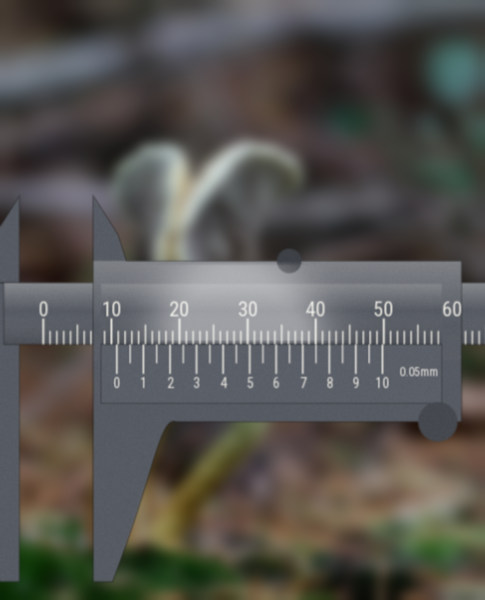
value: 10.8mm
